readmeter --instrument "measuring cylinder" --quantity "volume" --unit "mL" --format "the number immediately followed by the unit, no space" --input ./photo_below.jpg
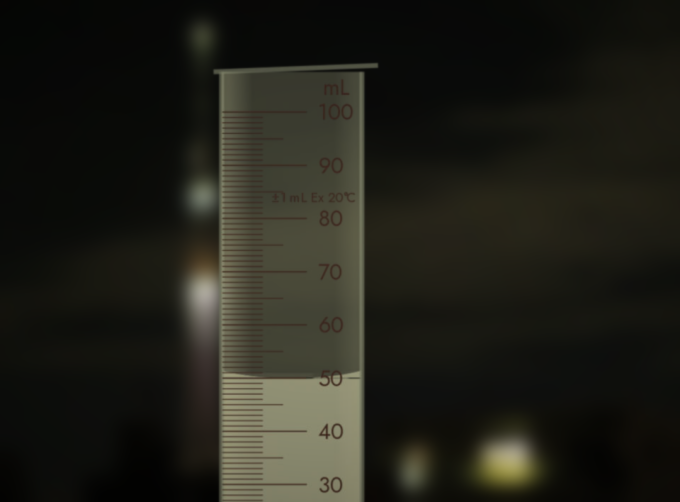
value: 50mL
